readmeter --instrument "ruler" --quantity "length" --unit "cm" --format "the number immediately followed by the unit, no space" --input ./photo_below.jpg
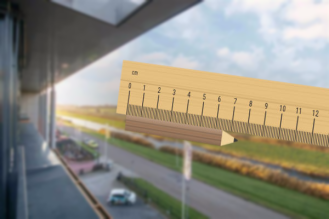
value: 7.5cm
